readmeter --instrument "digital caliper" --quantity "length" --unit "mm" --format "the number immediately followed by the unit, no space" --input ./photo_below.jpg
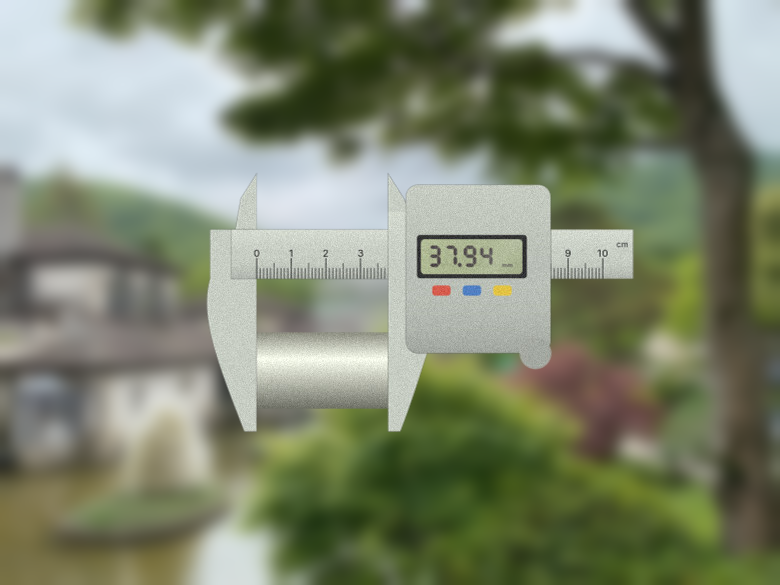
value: 37.94mm
